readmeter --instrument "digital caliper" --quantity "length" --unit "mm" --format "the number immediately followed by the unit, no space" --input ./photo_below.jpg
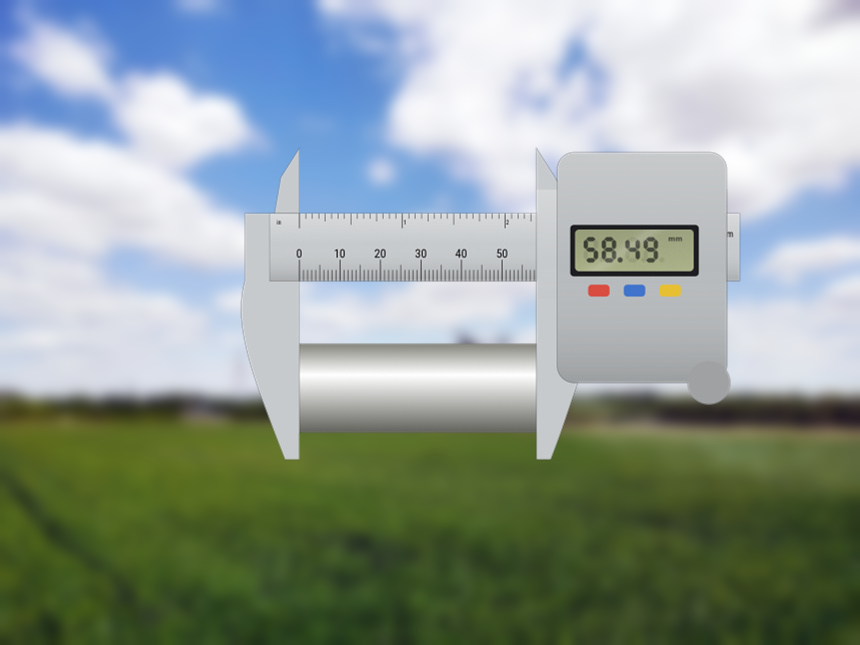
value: 58.49mm
